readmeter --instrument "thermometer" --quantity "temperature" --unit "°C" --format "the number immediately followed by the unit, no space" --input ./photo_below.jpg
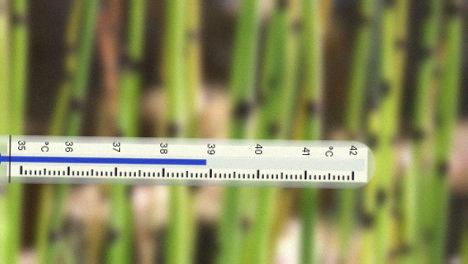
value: 38.9°C
